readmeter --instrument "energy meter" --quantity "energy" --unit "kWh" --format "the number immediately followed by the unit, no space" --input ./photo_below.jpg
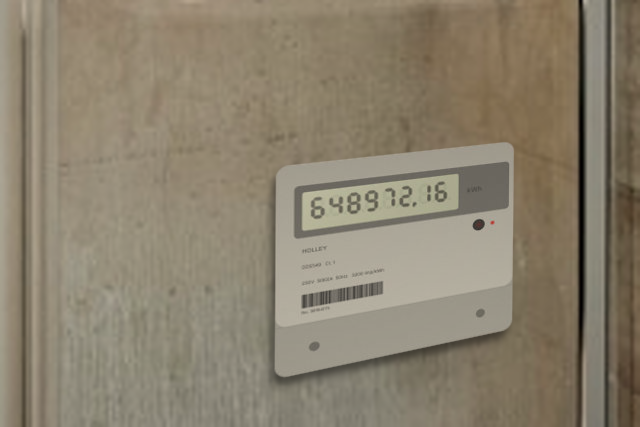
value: 648972.16kWh
